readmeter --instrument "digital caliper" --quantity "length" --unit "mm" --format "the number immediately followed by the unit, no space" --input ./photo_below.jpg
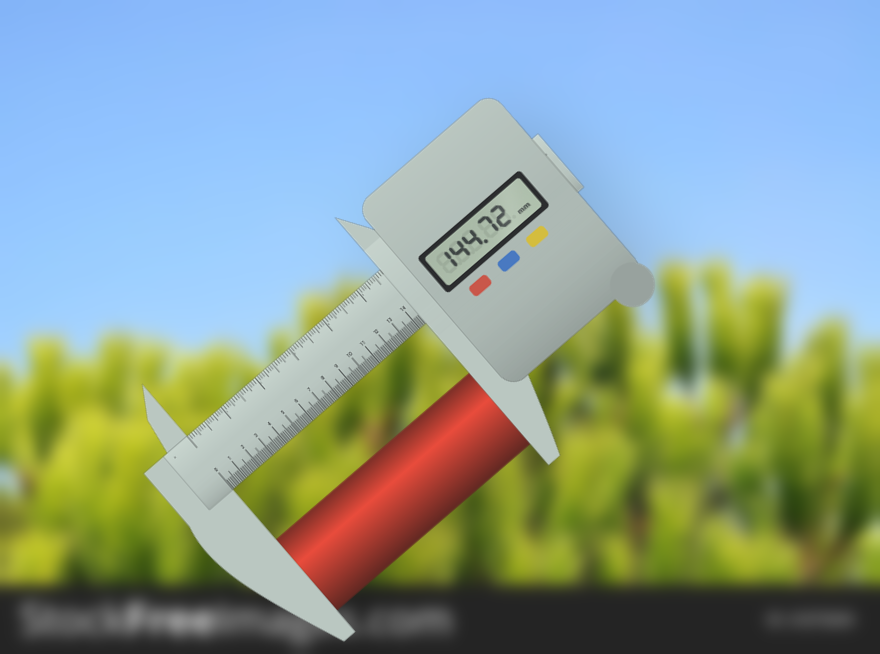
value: 144.72mm
